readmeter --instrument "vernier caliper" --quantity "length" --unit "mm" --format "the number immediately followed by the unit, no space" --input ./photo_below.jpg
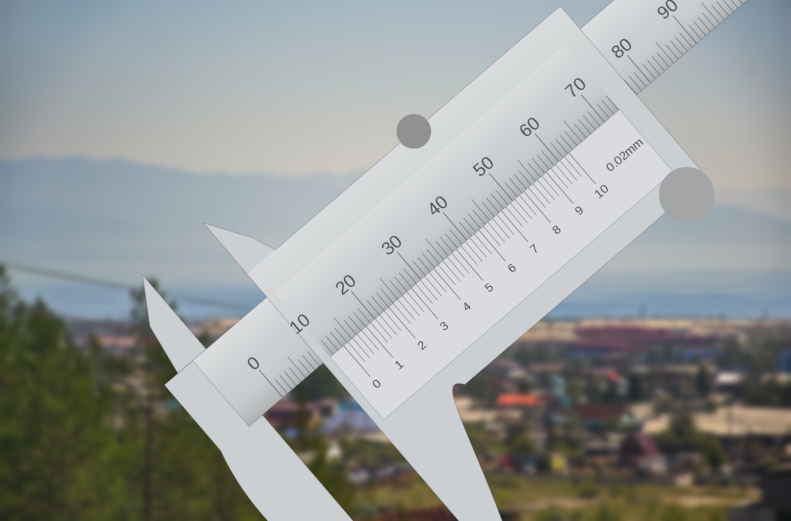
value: 13.2mm
